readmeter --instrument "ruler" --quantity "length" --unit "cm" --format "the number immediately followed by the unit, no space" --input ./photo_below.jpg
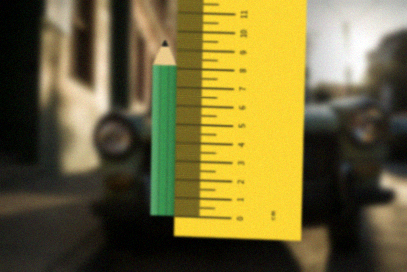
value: 9.5cm
